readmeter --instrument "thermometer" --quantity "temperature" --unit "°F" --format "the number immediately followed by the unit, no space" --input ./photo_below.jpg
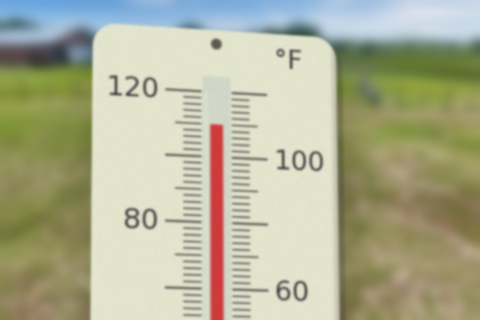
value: 110°F
